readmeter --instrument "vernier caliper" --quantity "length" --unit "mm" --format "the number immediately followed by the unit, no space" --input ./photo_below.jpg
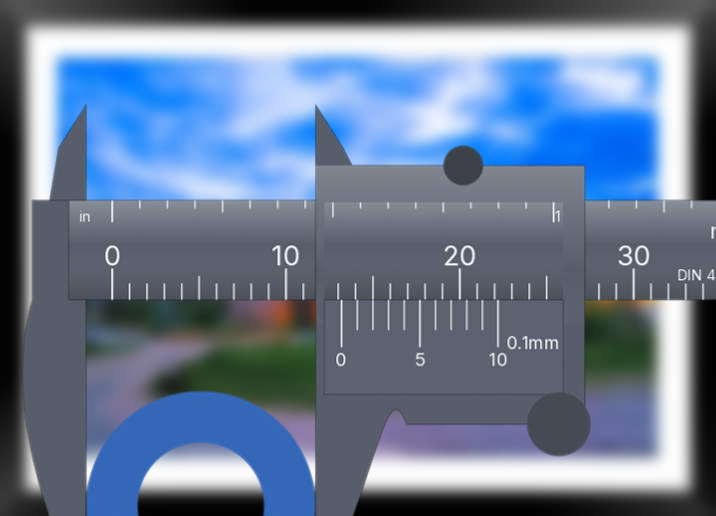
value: 13.2mm
